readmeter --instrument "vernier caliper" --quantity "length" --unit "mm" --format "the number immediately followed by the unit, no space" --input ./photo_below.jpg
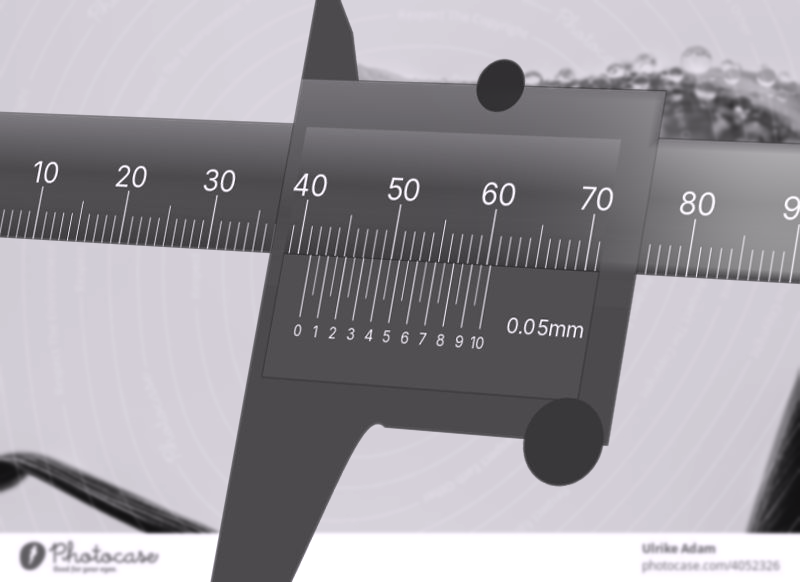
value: 41.4mm
